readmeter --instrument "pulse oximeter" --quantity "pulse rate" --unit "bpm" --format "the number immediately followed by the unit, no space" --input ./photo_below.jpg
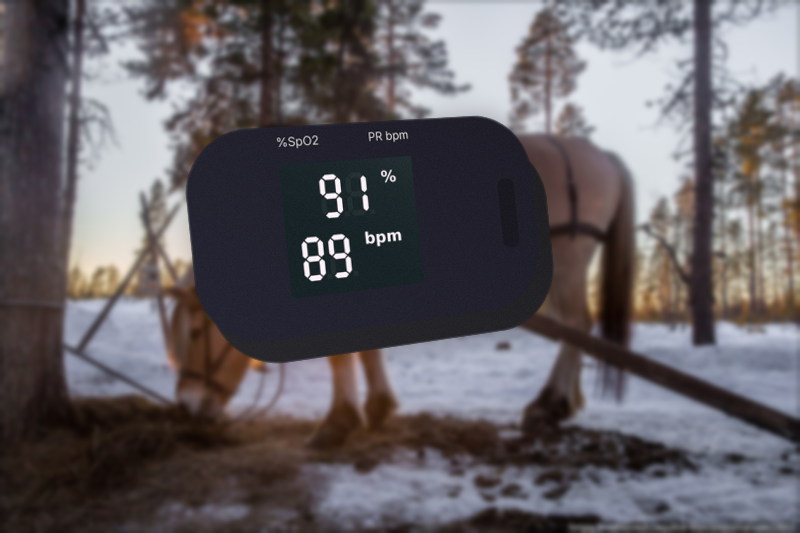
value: 89bpm
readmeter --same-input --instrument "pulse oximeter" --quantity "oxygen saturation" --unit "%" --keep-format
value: 91%
